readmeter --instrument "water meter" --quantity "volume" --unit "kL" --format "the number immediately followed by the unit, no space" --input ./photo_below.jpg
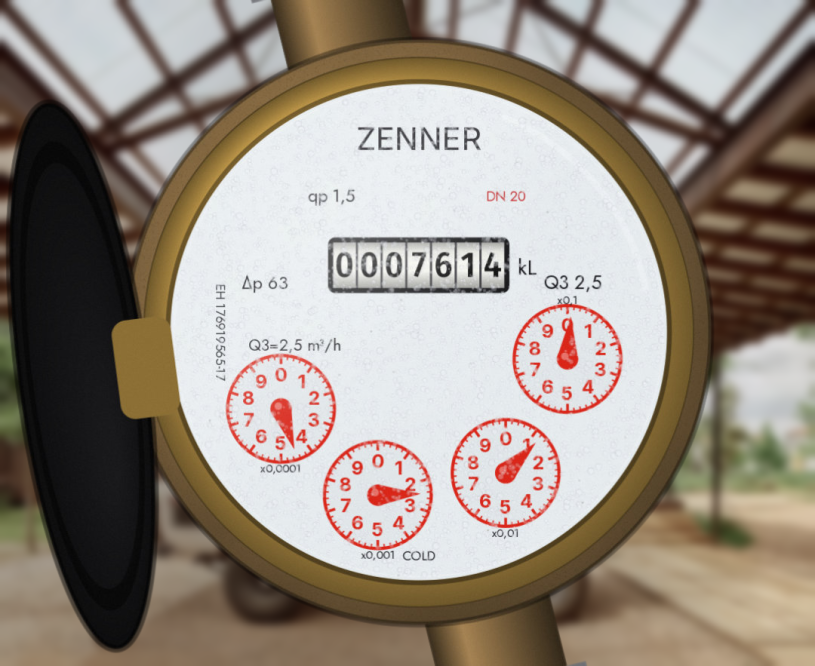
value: 7614.0124kL
